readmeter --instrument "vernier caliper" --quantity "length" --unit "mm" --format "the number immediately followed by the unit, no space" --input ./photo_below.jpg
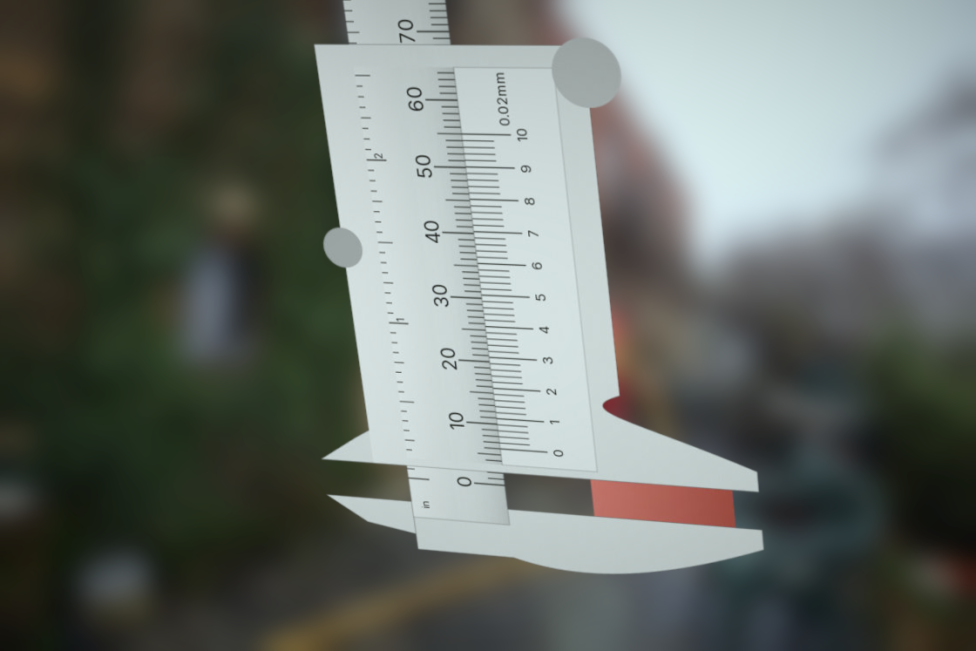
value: 6.0mm
